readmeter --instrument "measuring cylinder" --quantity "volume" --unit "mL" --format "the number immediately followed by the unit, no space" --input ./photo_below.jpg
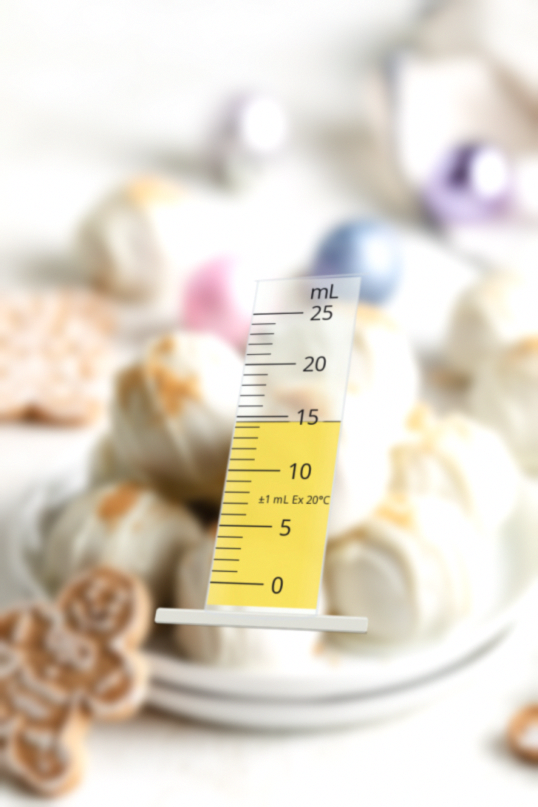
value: 14.5mL
